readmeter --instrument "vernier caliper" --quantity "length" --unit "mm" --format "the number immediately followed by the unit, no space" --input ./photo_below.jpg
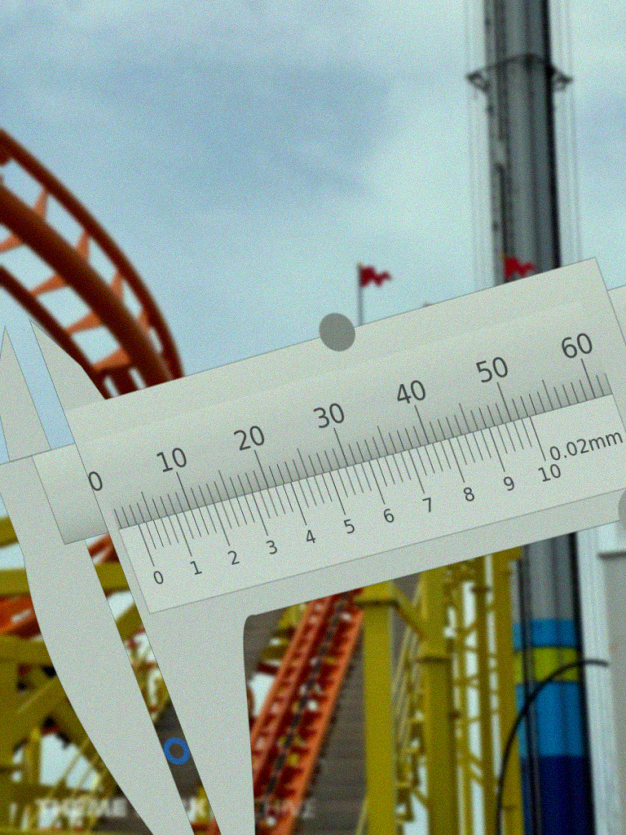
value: 3.2mm
